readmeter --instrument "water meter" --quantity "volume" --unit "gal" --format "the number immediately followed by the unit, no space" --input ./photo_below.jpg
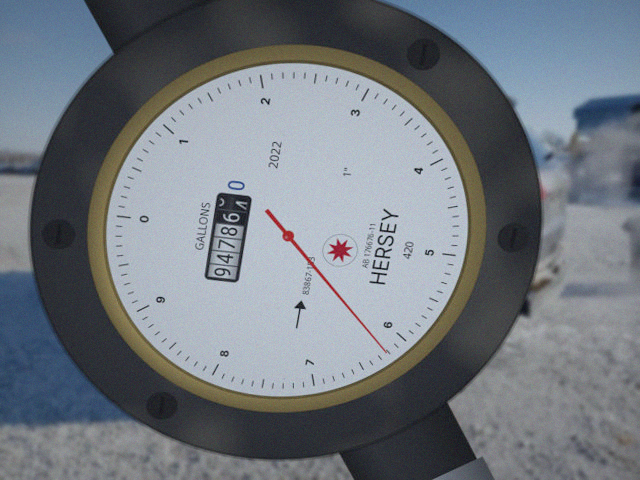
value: 9478636.2gal
